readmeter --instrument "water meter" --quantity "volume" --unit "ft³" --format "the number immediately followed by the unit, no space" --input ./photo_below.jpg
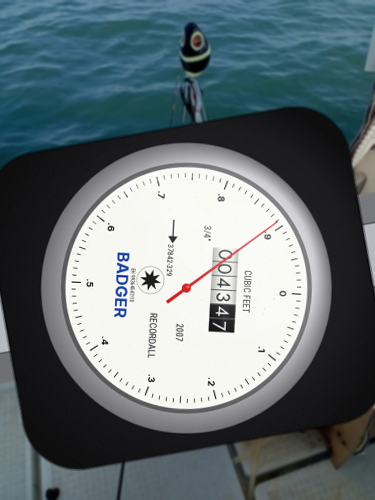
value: 4346.89ft³
